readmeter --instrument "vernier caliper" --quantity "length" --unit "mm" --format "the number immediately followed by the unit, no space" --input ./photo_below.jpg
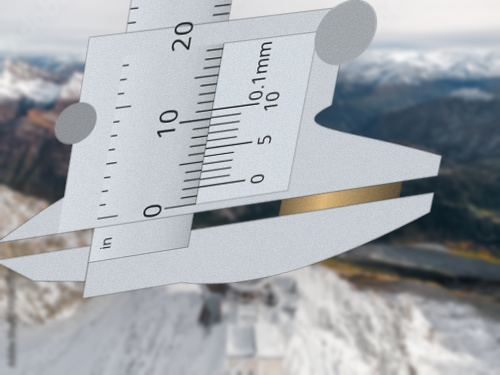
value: 2.0mm
